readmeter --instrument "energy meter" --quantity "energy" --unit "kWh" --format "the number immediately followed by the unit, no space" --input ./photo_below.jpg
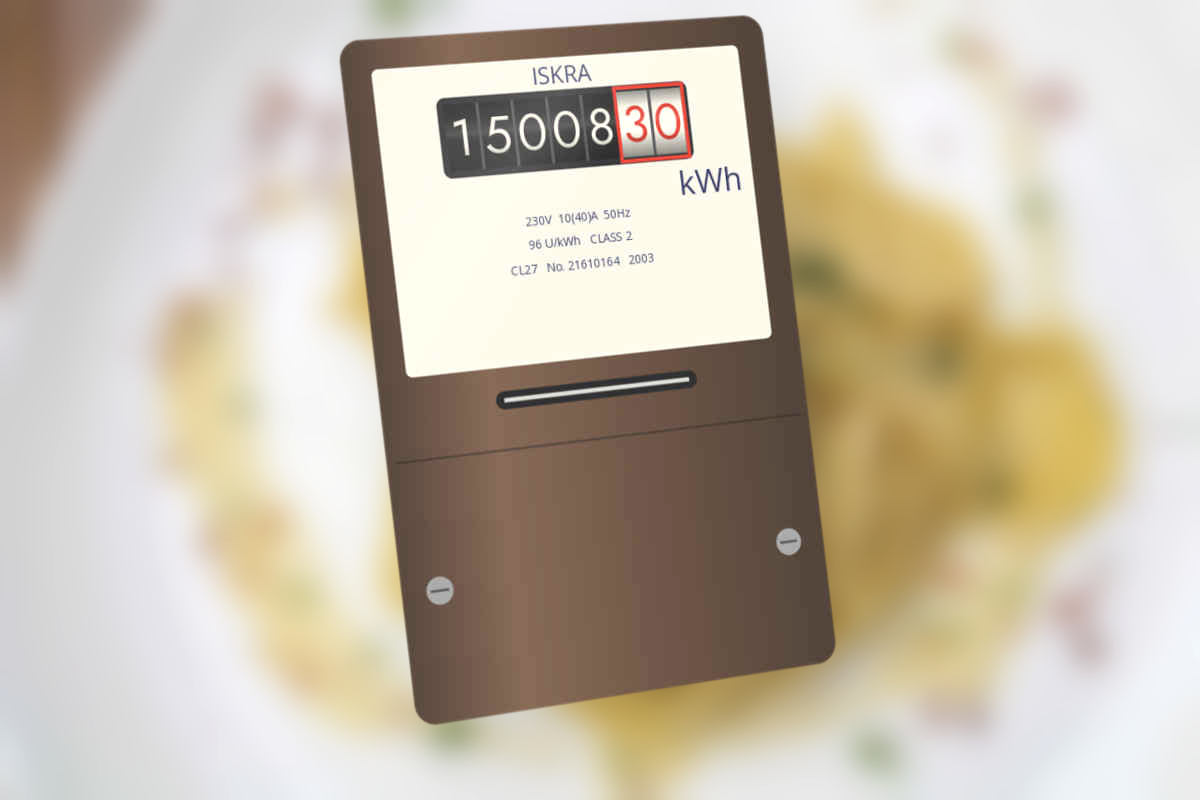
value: 15008.30kWh
